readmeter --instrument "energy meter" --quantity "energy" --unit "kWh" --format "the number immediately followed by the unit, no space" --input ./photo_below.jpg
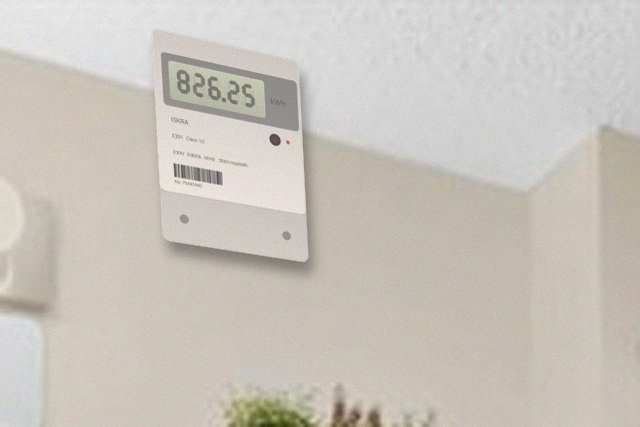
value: 826.25kWh
